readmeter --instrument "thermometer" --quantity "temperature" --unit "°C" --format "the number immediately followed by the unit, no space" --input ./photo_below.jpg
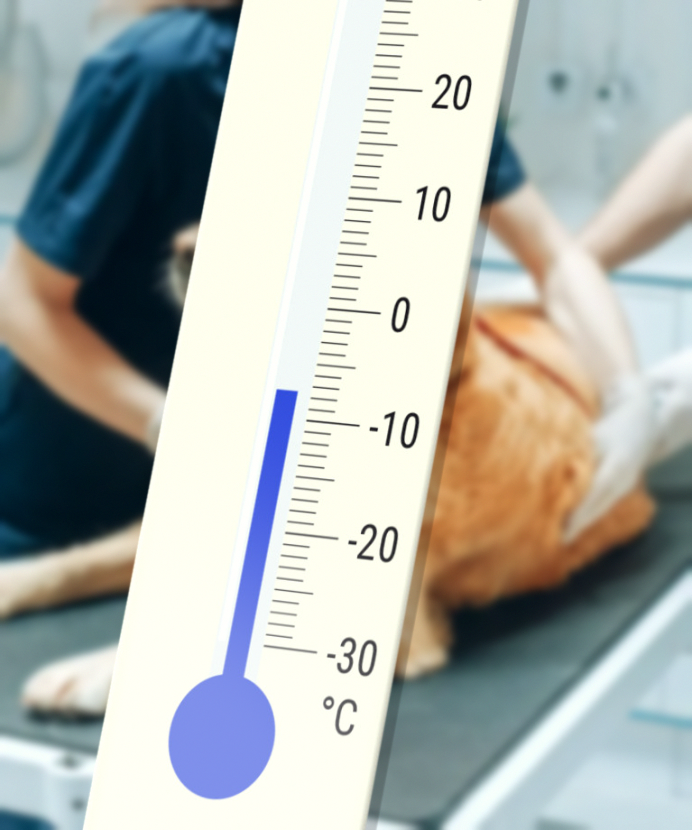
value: -7.5°C
